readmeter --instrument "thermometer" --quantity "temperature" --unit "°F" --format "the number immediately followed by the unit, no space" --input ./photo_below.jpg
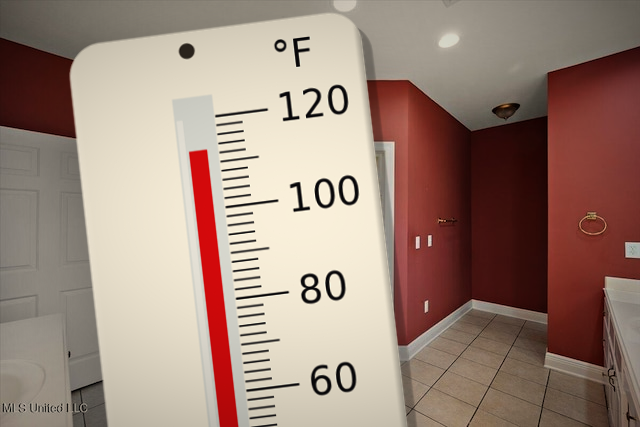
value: 113°F
